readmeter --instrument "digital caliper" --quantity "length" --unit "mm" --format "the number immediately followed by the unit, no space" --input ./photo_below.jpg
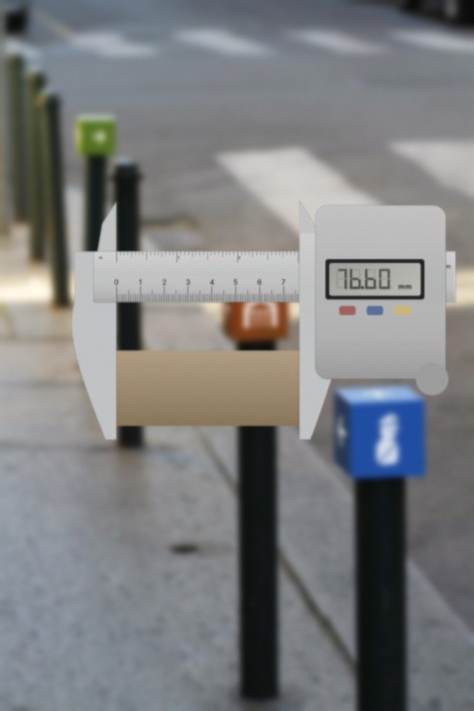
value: 76.60mm
